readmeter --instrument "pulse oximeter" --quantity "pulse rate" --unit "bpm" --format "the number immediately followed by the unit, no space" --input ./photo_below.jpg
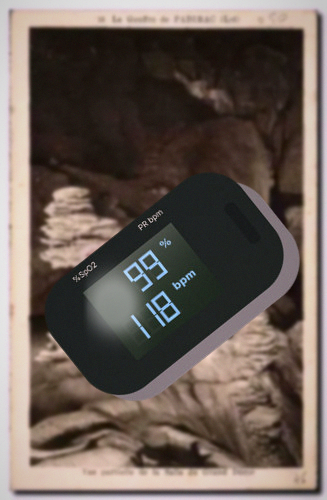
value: 118bpm
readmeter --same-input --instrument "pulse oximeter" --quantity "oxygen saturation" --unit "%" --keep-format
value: 99%
